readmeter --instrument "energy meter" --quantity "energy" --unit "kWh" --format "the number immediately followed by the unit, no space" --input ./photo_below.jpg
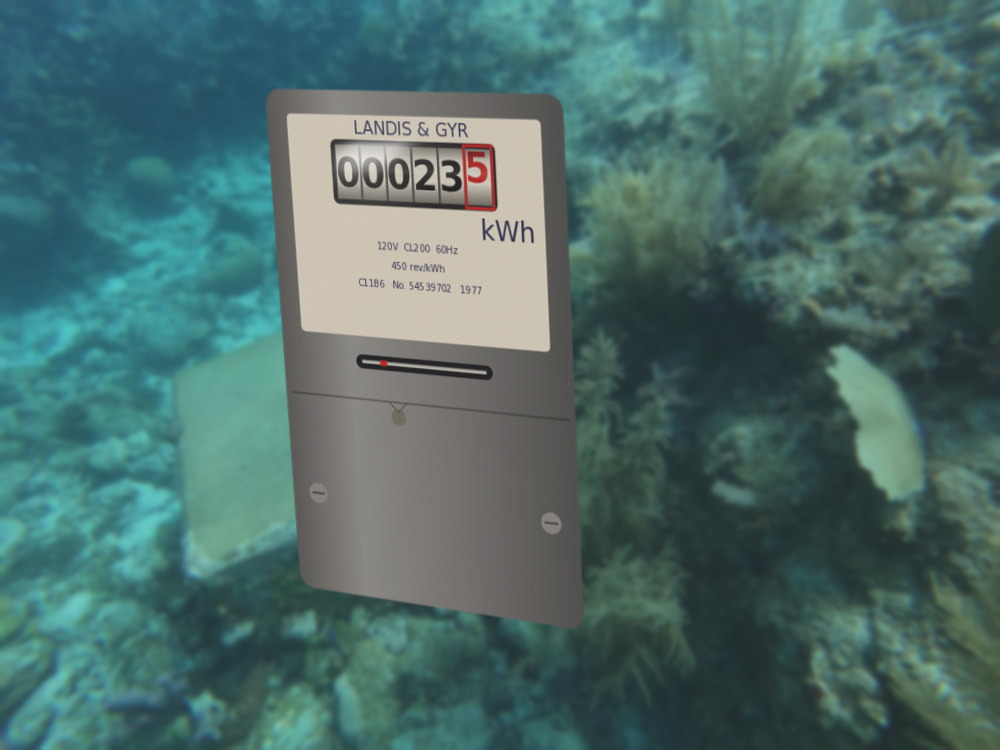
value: 23.5kWh
